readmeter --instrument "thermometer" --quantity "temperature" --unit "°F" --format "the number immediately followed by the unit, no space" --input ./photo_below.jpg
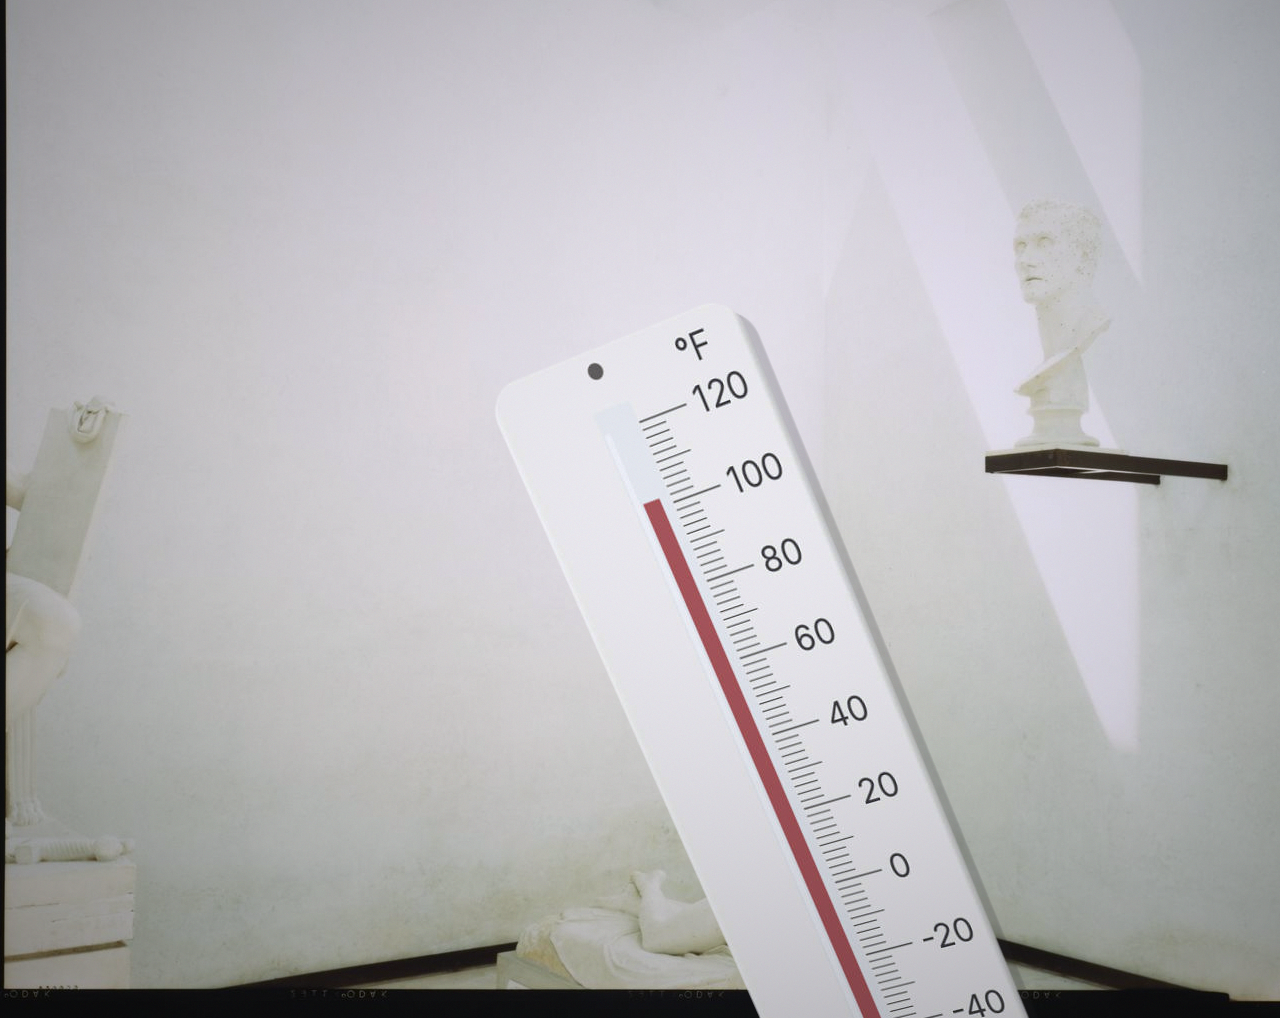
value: 102°F
